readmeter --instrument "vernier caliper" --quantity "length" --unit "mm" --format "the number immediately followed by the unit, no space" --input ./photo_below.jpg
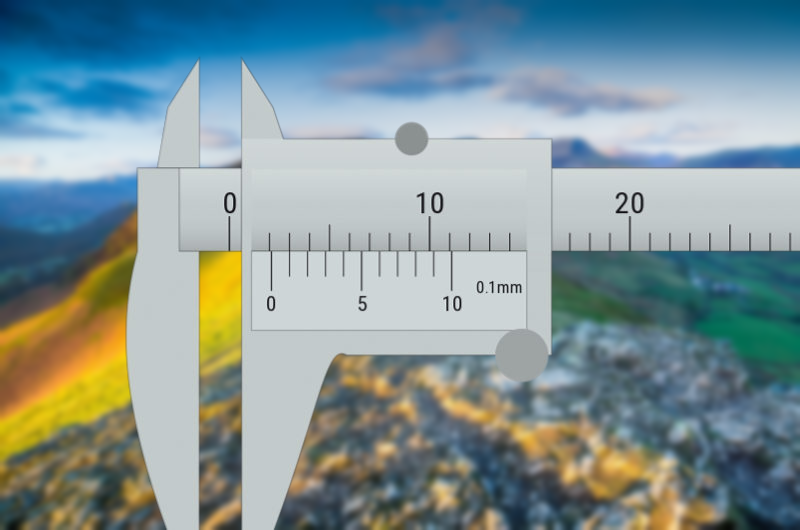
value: 2.1mm
